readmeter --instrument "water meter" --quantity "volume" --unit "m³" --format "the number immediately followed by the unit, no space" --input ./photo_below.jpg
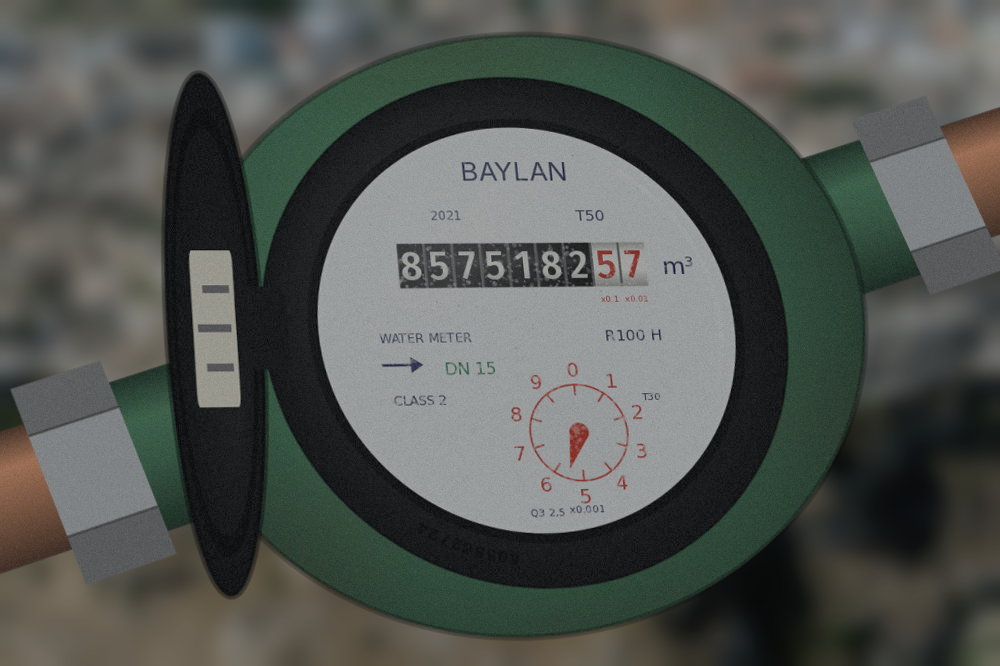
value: 8575182.575m³
